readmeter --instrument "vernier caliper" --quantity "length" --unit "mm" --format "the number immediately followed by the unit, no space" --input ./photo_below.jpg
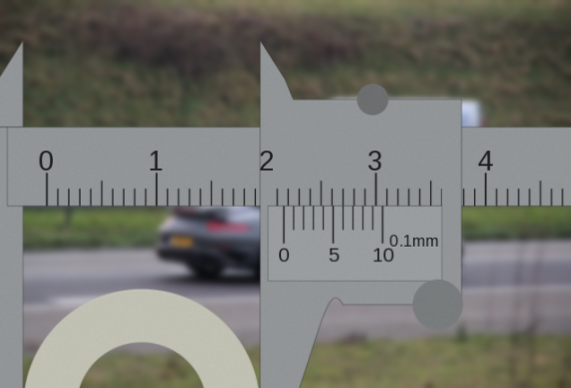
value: 21.6mm
